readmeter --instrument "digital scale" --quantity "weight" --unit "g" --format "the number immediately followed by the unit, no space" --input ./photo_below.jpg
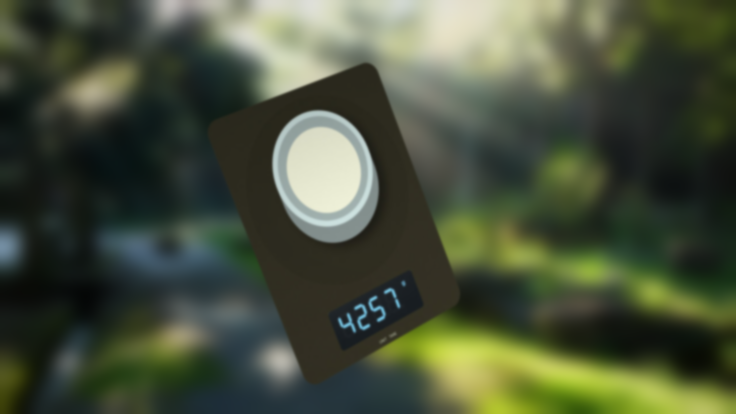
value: 4257g
